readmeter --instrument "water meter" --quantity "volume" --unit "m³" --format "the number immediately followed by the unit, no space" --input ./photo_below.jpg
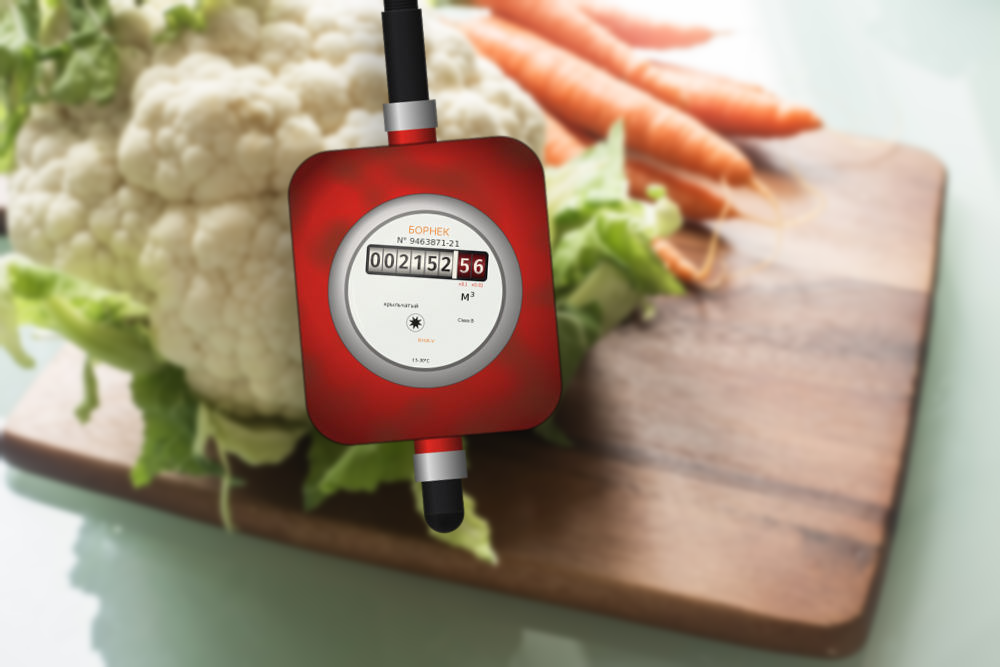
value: 2152.56m³
